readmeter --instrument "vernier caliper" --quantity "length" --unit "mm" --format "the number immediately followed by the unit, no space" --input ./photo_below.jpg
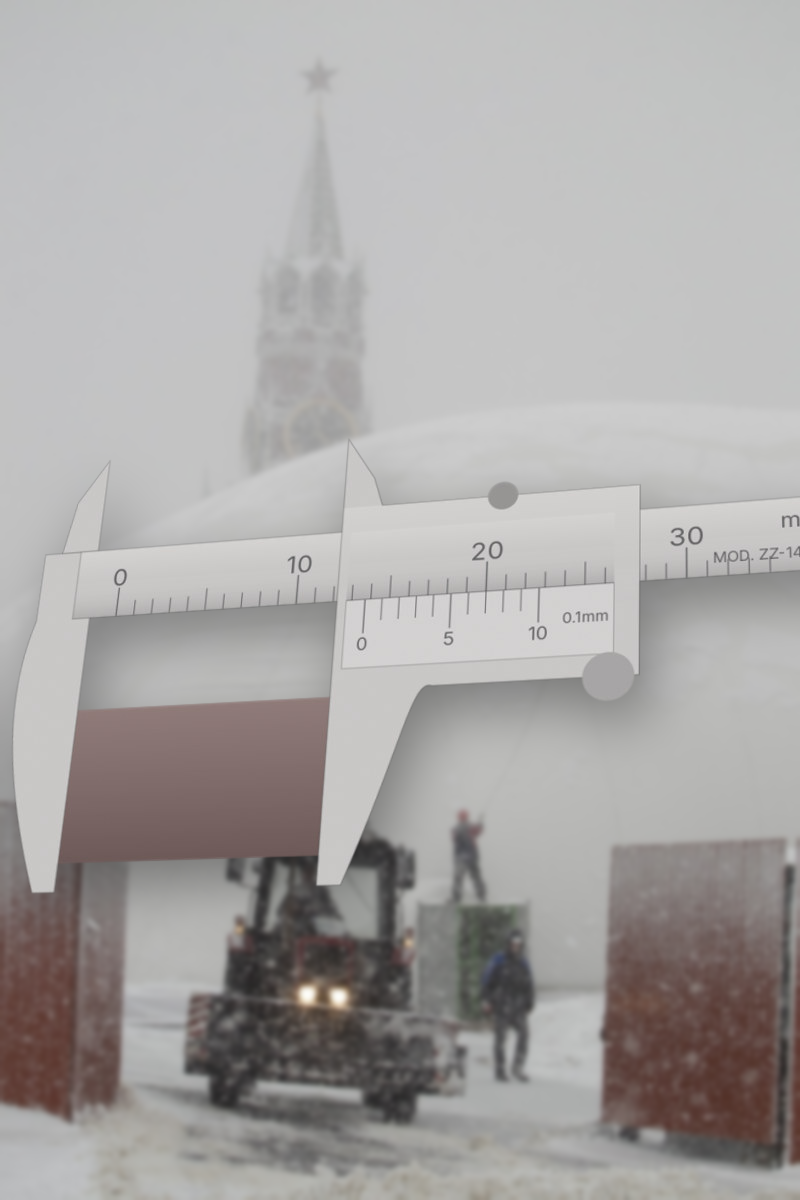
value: 13.7mm
